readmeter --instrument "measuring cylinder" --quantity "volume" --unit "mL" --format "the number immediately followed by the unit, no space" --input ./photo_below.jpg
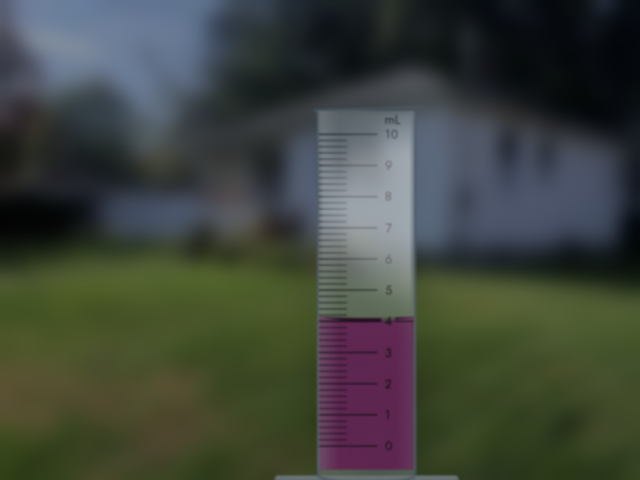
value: 4mL
